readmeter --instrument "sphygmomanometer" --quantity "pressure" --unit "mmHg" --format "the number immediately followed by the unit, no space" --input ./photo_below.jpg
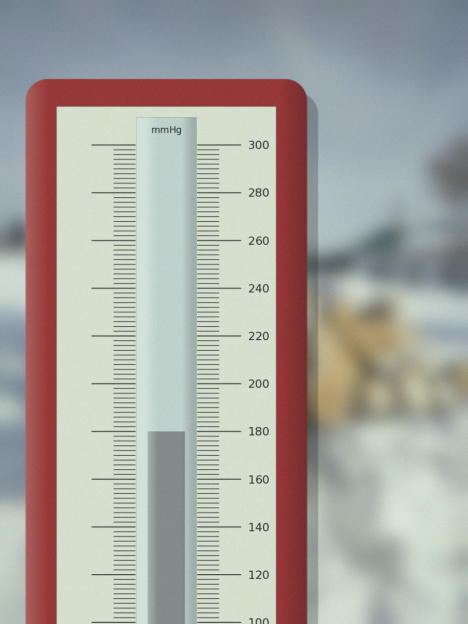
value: 180mmHg
